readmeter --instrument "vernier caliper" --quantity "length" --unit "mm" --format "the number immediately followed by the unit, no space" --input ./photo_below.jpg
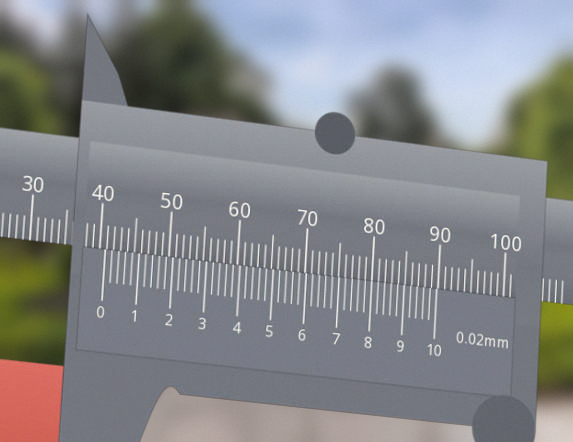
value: 40.8mm
